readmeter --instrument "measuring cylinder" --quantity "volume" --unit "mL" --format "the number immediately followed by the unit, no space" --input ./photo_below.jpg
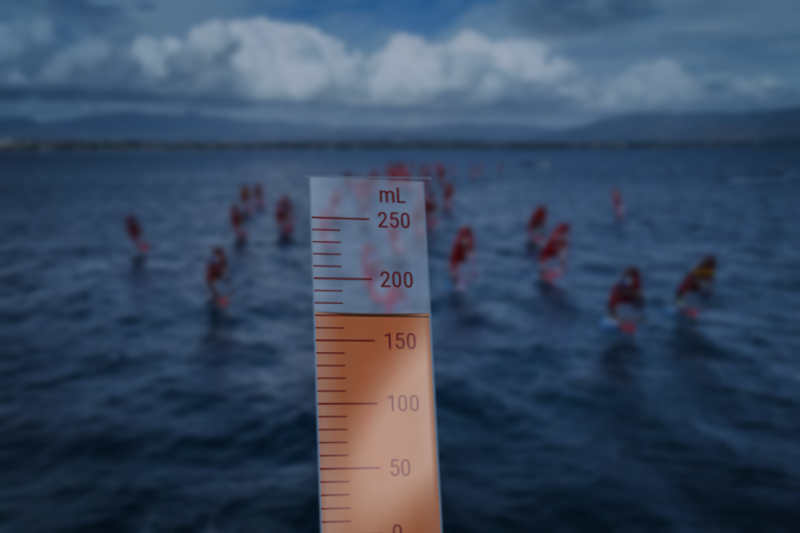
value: 170mL
